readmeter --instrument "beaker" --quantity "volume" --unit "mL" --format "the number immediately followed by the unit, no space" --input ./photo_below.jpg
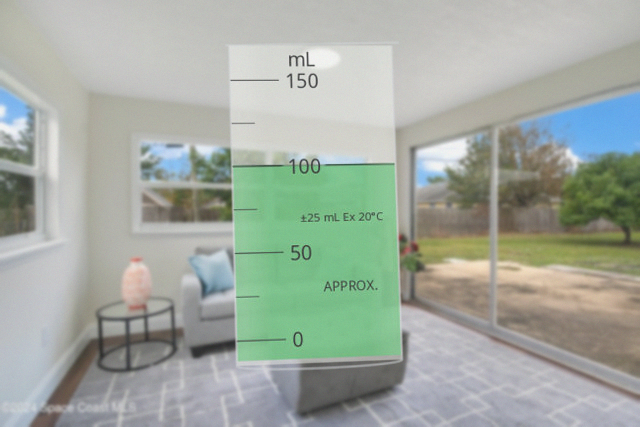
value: 100mL
